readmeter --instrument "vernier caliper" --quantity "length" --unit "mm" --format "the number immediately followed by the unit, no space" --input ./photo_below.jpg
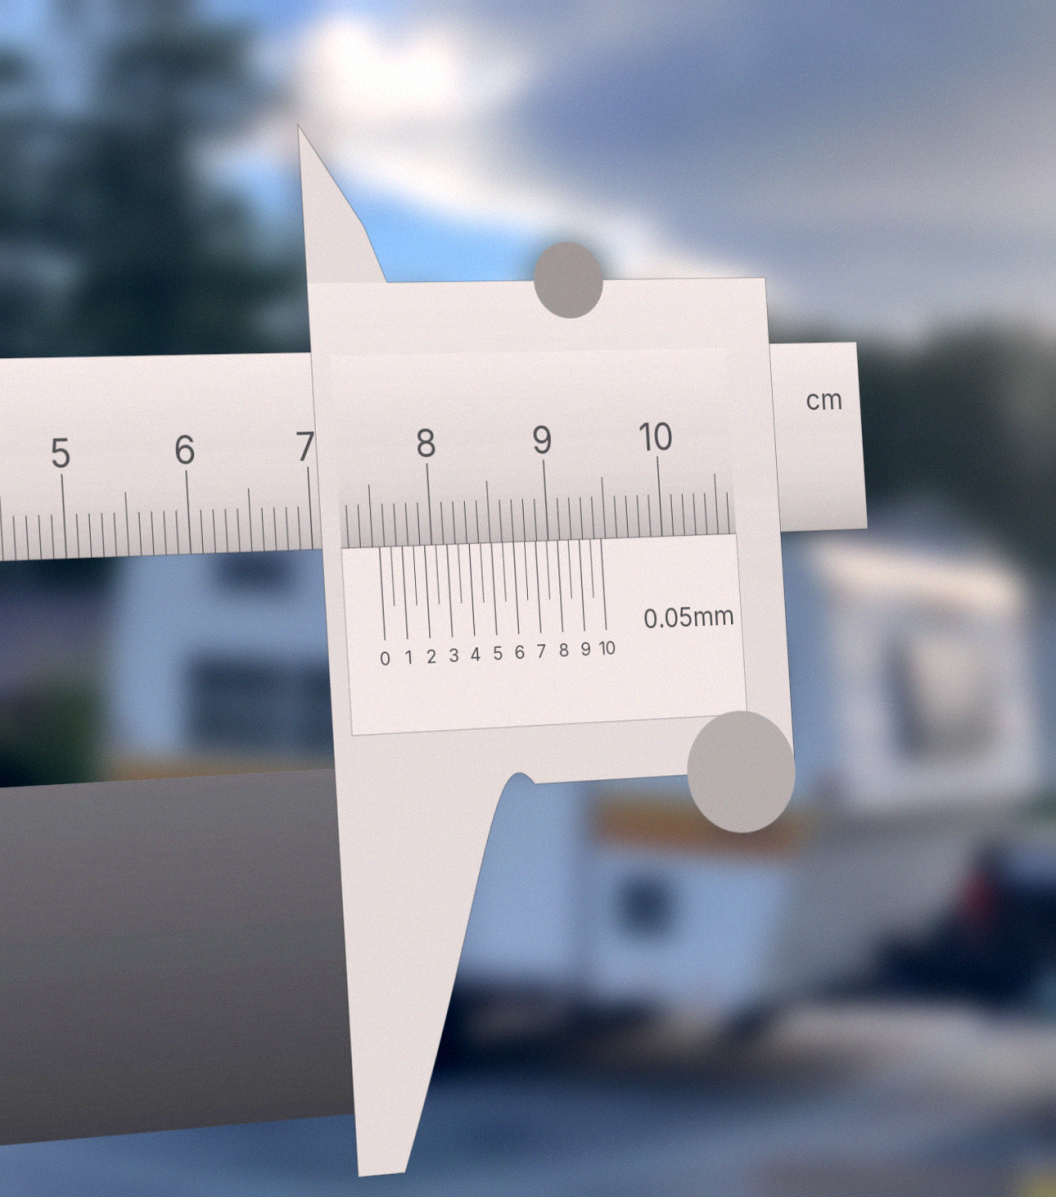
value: 75.6mm
